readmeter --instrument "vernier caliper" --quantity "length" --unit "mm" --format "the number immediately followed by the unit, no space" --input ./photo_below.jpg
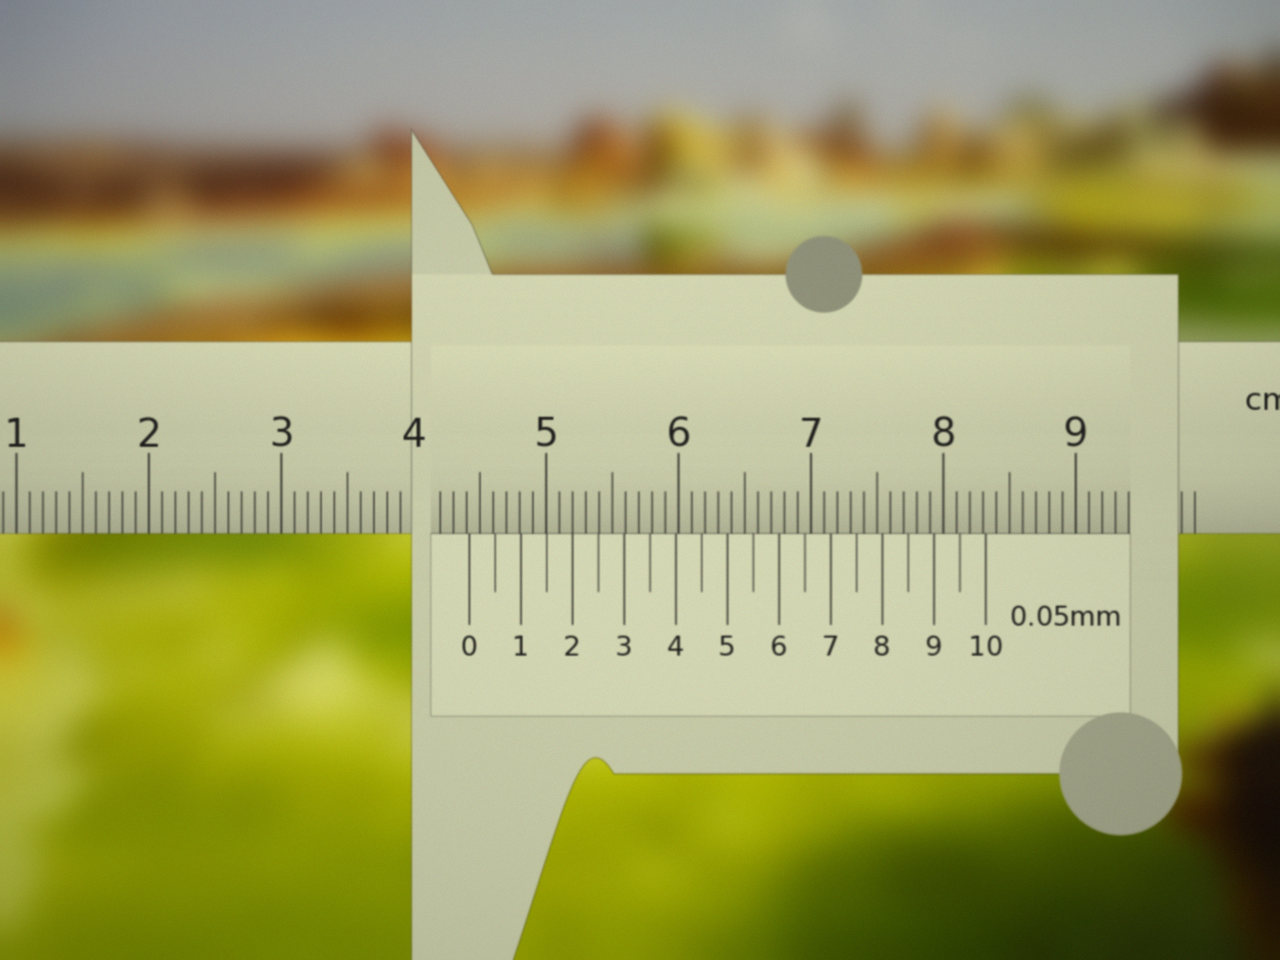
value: 44.2mm
